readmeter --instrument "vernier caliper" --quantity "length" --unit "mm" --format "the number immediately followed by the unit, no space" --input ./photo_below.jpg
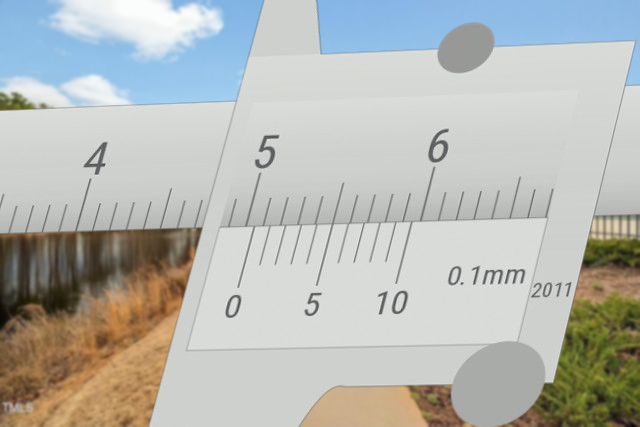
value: 50.5mm
